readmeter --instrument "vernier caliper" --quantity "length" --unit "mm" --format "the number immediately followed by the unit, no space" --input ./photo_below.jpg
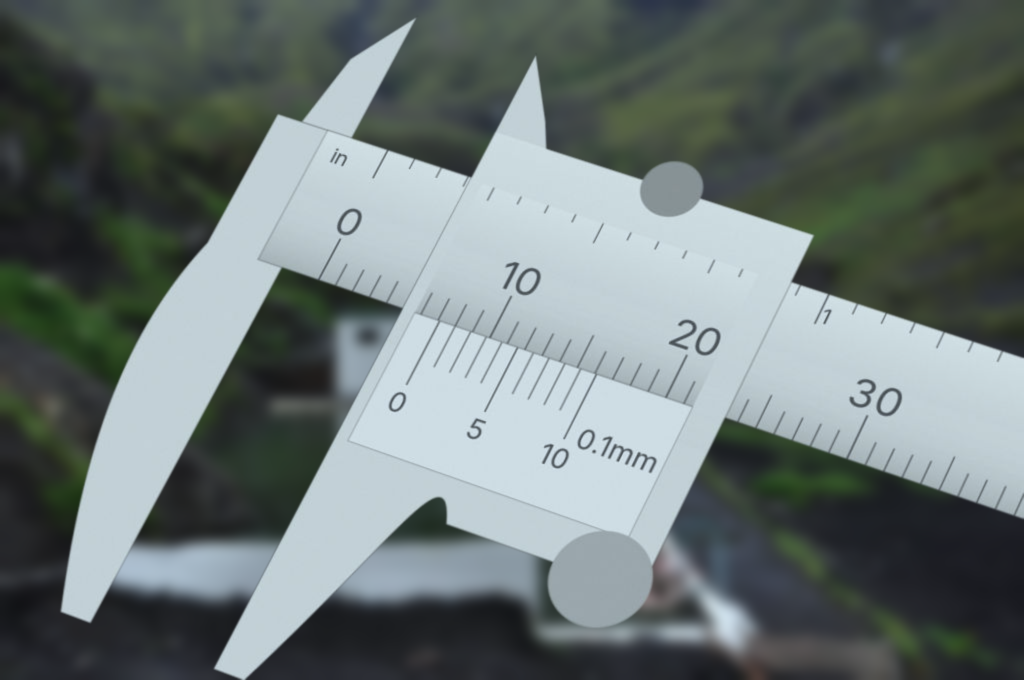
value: 7.1mm
